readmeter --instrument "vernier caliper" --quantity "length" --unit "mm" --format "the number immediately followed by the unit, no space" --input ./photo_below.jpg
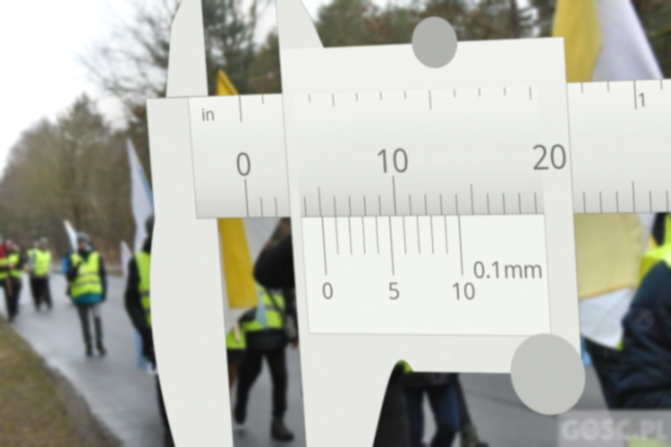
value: 5.1mm
